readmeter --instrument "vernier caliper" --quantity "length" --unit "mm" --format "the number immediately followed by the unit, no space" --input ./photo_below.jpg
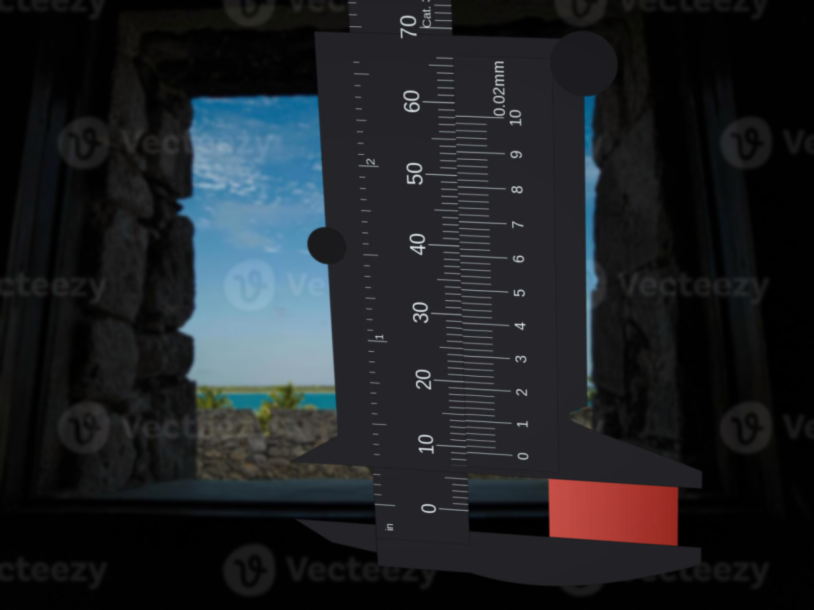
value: 9.2mm
